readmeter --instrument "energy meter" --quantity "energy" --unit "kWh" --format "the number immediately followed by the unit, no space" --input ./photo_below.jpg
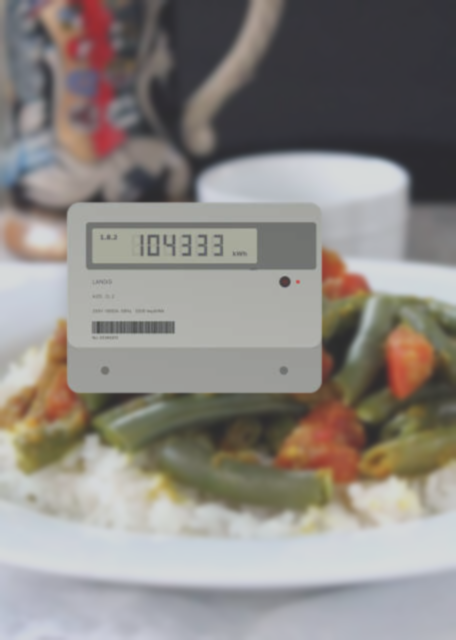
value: 104333kWh
